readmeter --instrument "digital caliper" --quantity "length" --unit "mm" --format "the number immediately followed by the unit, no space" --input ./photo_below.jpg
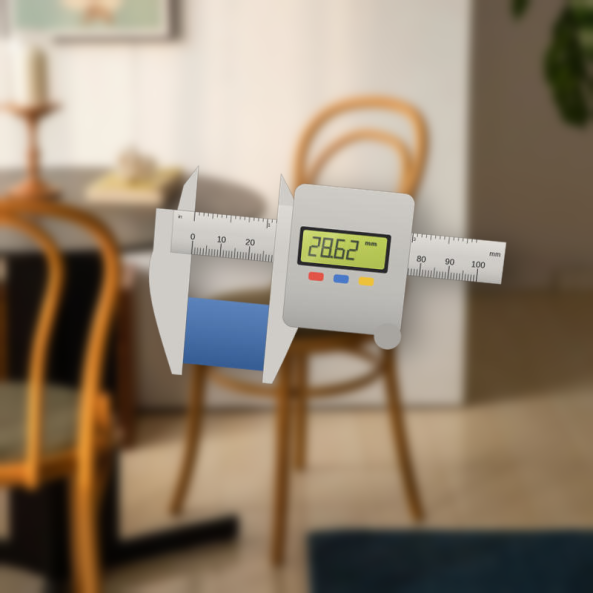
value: 28.62mm
